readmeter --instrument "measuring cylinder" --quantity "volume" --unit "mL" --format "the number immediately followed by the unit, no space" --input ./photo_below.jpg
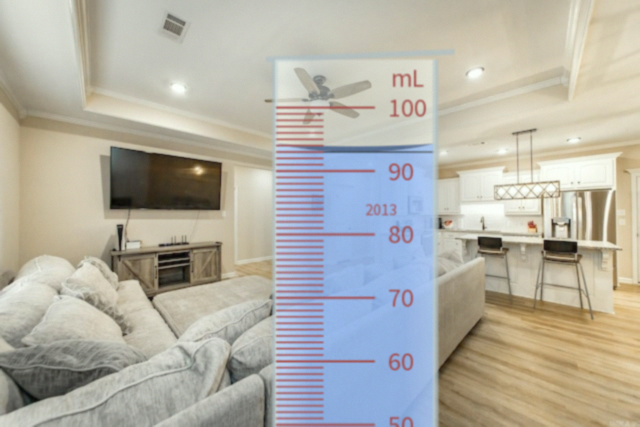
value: 93mL
